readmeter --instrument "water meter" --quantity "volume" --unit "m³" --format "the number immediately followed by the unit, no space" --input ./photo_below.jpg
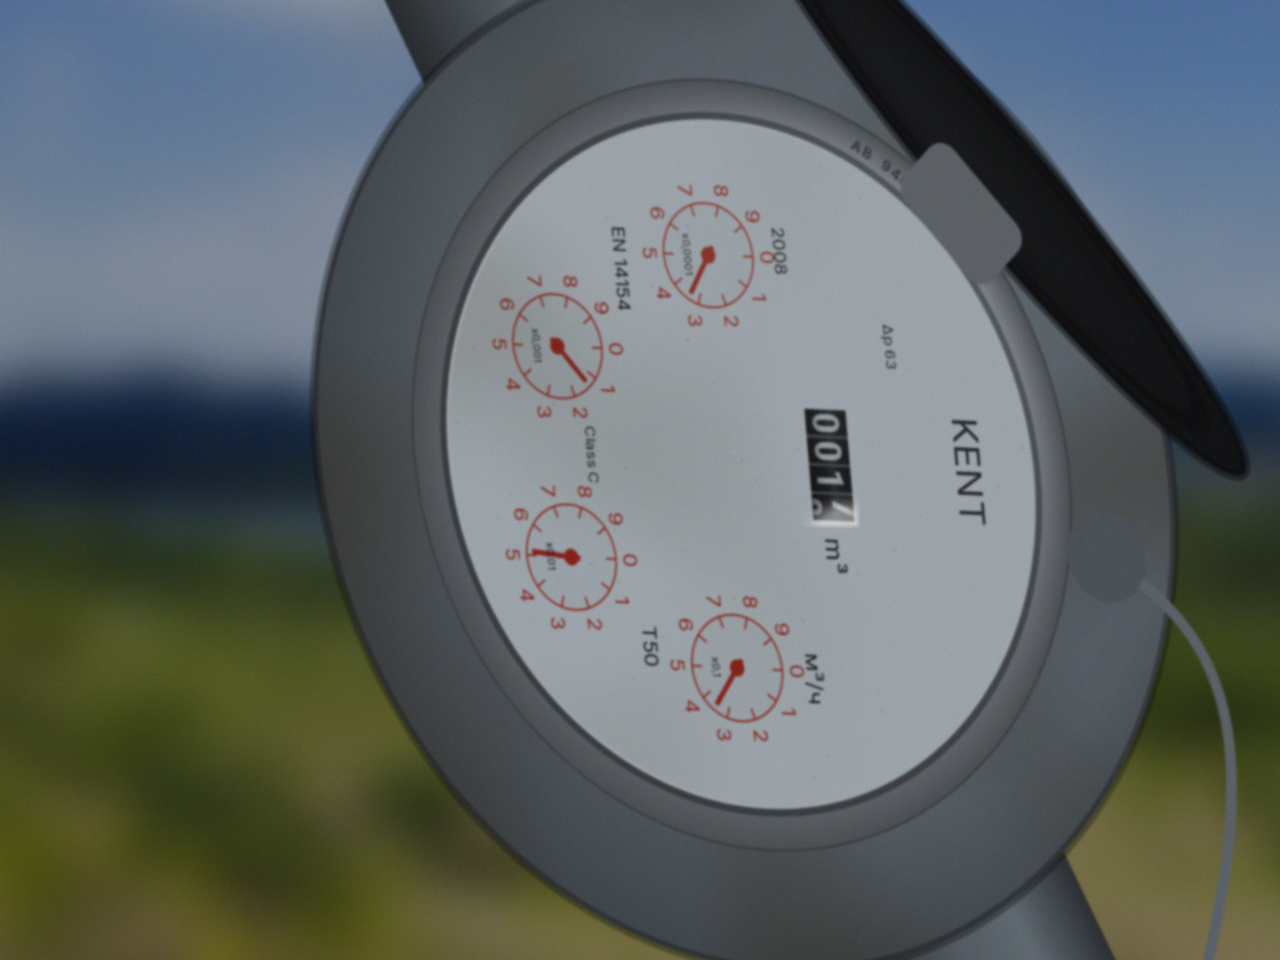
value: 17.3513m³
